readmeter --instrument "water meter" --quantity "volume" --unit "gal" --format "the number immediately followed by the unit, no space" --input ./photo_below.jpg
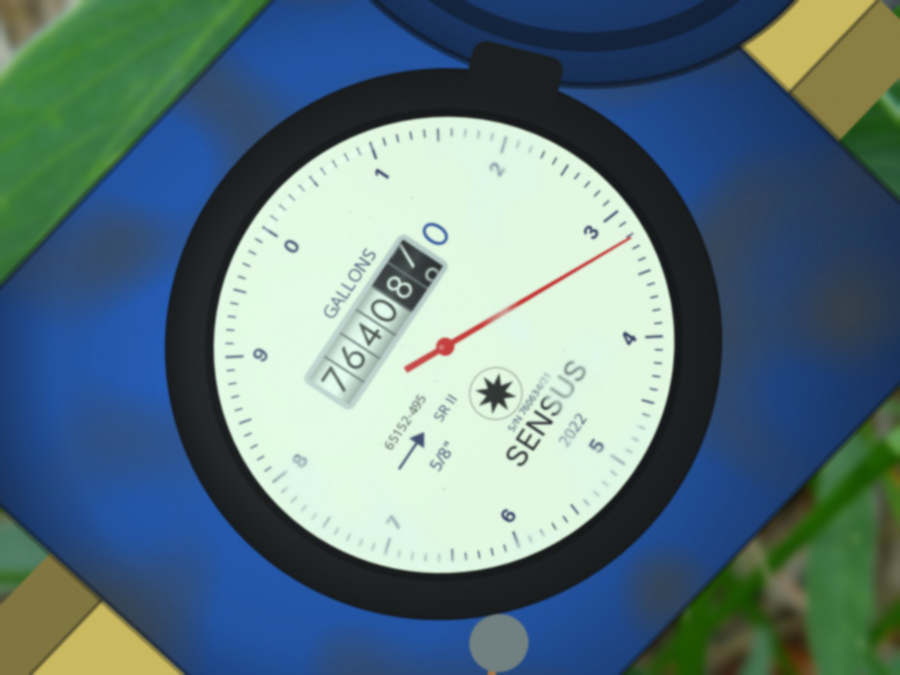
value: 7640873.2gal
